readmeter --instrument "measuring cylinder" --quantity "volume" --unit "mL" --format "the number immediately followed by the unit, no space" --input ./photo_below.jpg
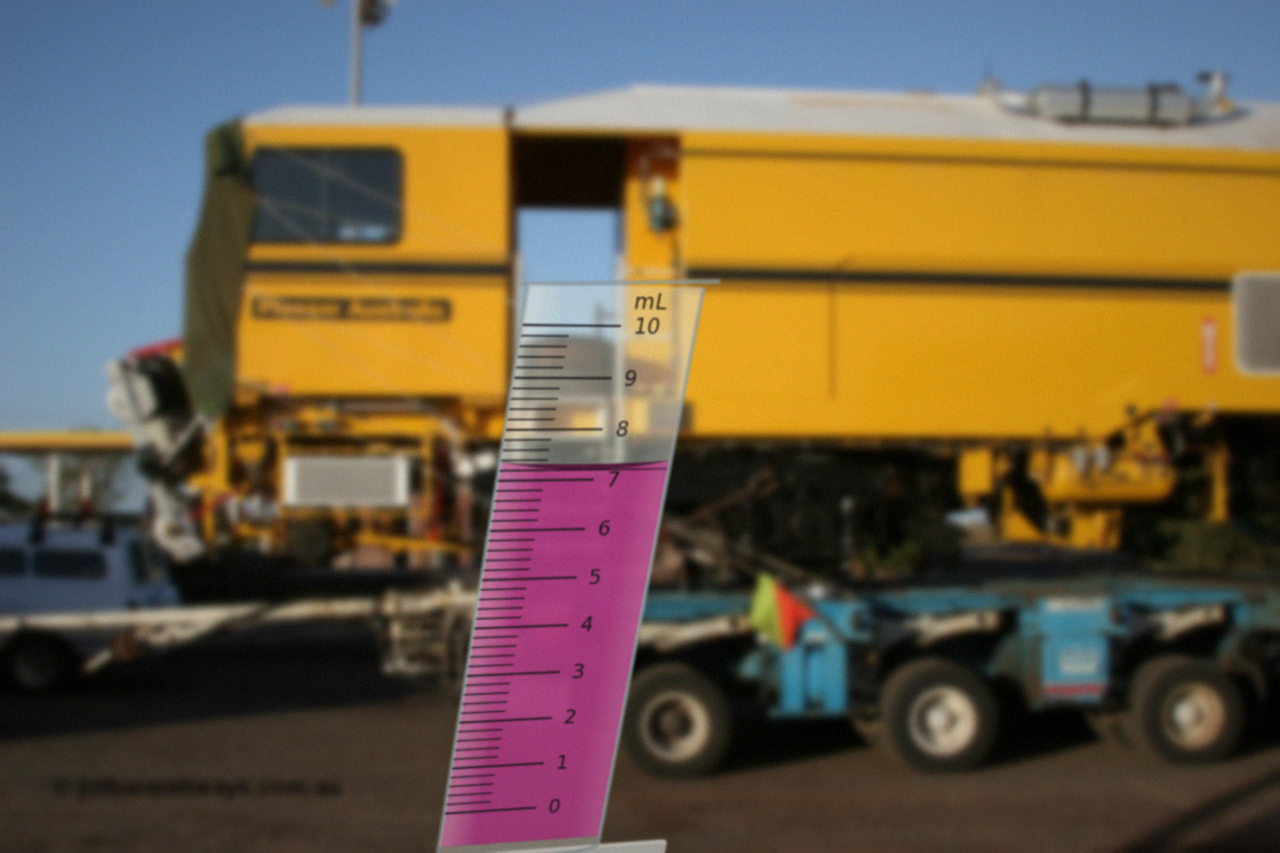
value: 7.2mL
